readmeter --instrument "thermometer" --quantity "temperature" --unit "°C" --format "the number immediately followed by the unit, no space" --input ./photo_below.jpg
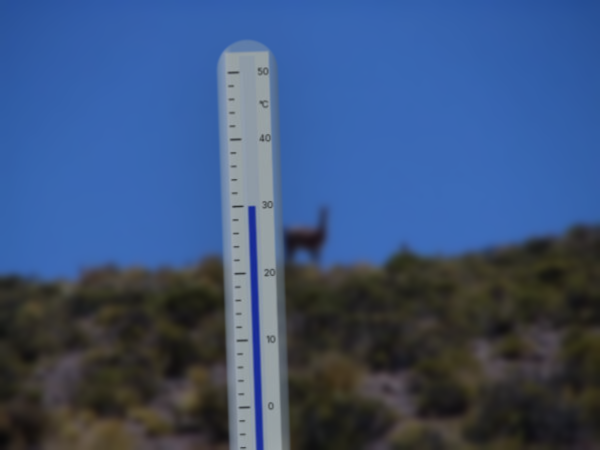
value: 30°C
